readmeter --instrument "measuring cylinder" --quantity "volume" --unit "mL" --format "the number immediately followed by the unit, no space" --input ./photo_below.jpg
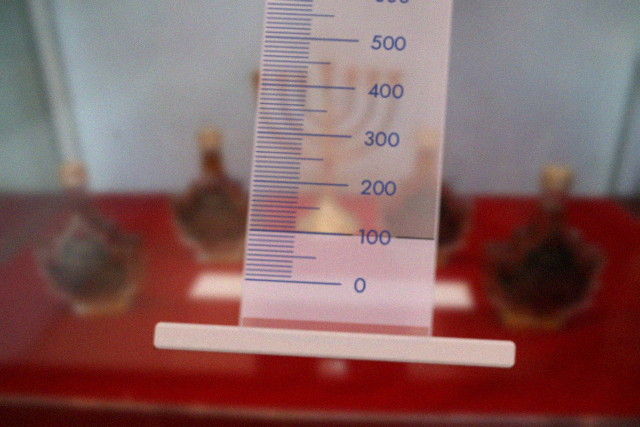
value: 100mL
